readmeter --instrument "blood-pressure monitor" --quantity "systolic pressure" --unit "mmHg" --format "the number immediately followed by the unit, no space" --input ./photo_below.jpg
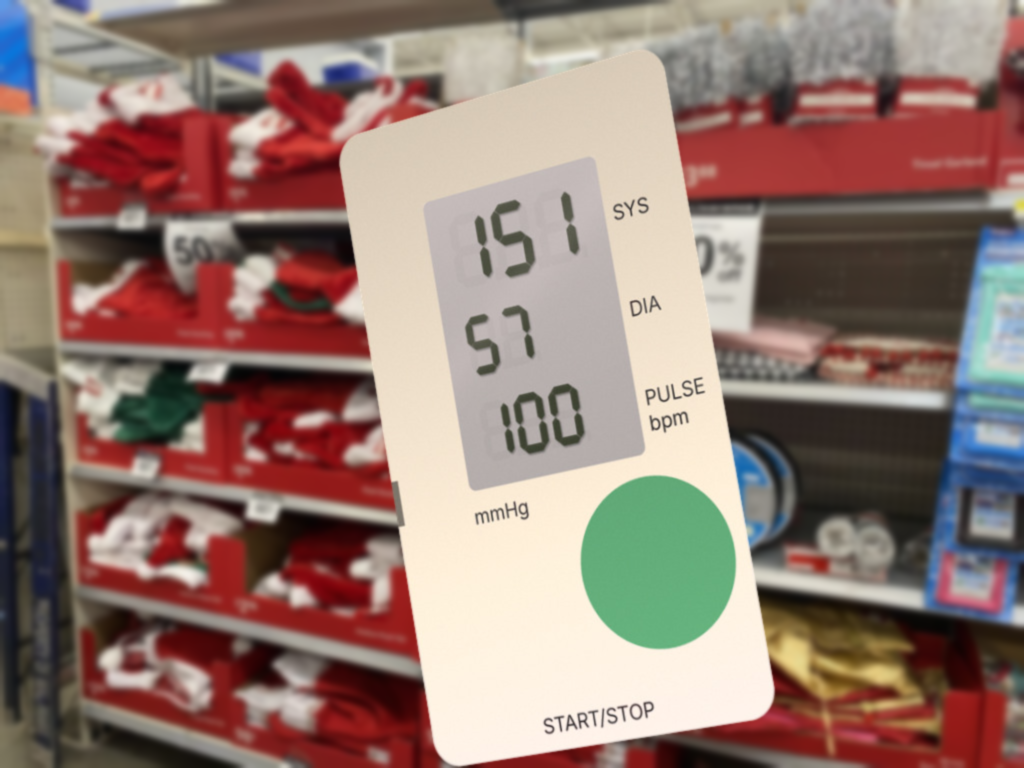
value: 151mmHg
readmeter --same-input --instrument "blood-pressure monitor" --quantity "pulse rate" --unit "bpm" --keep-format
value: 100bpm
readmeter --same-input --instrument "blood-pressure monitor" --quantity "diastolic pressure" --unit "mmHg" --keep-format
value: 57mmHg
